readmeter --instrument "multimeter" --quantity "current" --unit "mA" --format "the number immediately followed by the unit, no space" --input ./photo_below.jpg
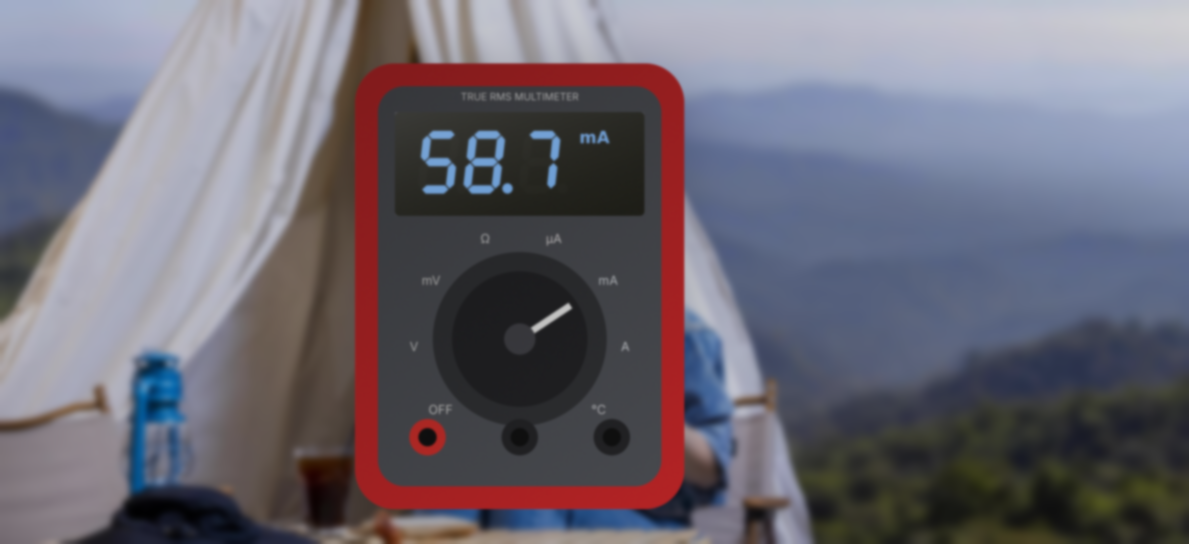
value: 58.7mA
